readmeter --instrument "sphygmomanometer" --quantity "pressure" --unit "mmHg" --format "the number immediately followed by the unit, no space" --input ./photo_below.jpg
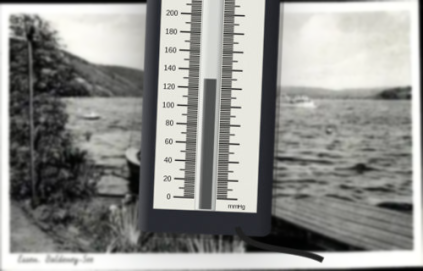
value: 130mmHg
